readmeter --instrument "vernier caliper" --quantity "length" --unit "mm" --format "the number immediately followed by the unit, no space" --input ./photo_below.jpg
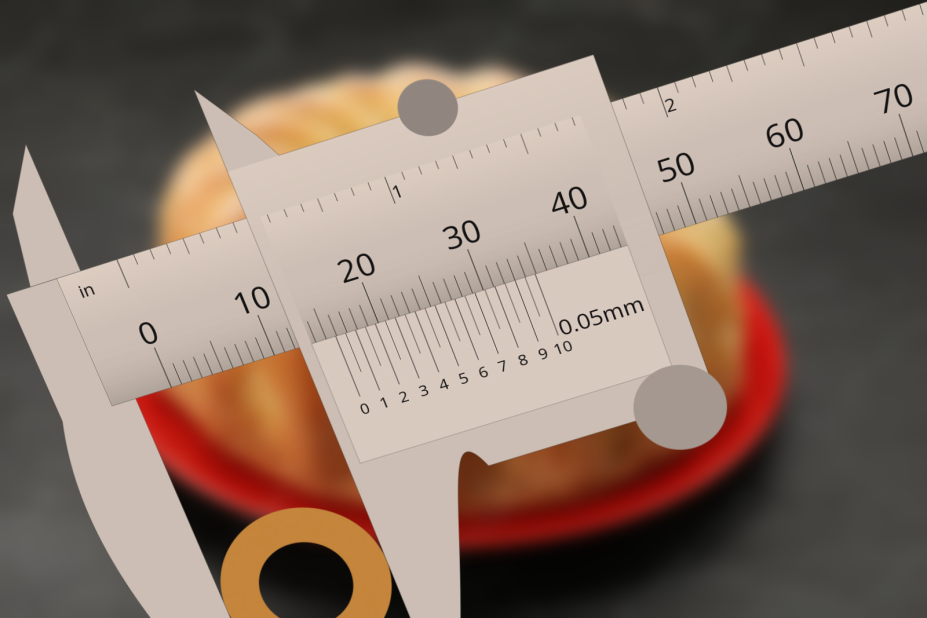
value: 15.9mm
